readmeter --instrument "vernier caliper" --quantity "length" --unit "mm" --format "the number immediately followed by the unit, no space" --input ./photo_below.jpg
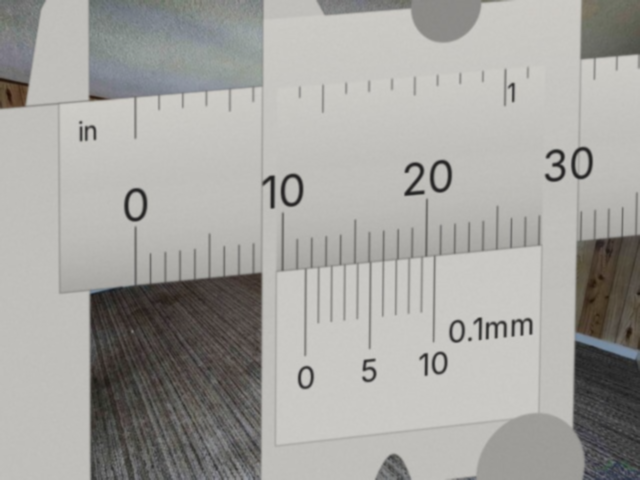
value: 11.6mm
